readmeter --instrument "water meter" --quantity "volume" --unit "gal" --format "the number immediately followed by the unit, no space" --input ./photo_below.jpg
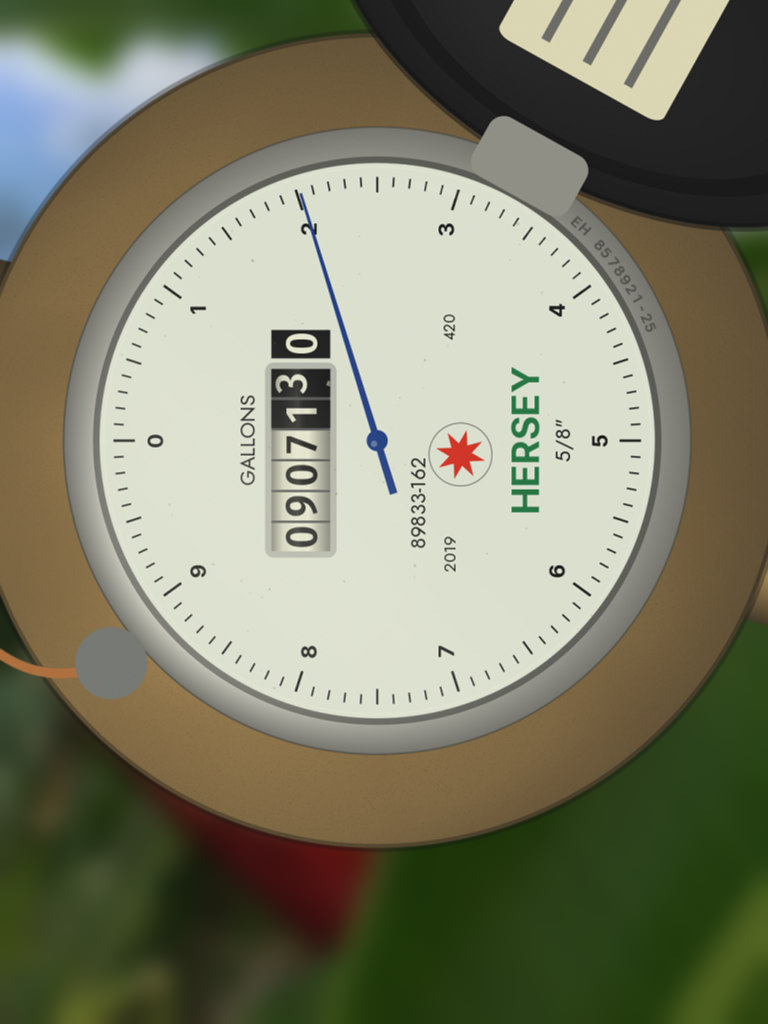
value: 907132.0gal
